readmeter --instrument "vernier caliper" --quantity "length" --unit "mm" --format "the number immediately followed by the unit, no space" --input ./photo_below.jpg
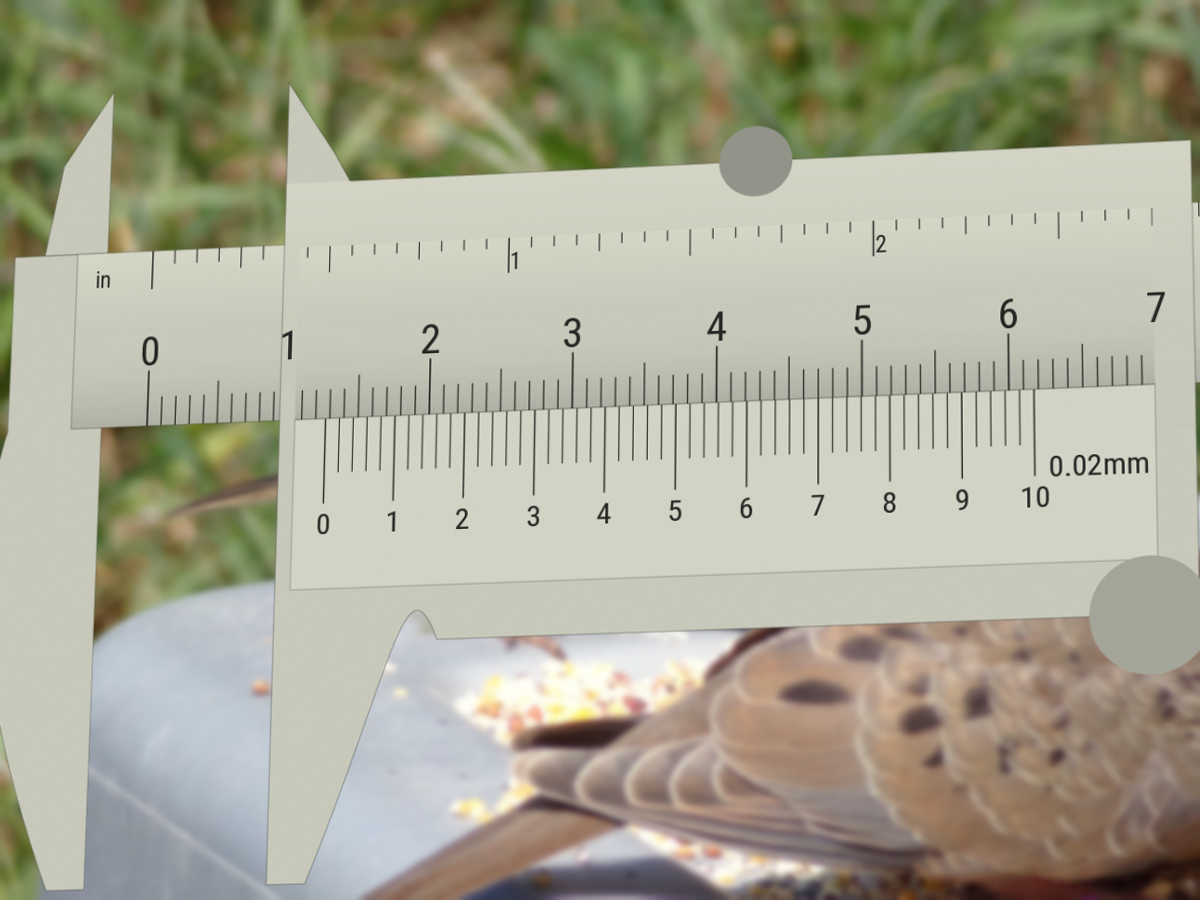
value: 12.7mm
